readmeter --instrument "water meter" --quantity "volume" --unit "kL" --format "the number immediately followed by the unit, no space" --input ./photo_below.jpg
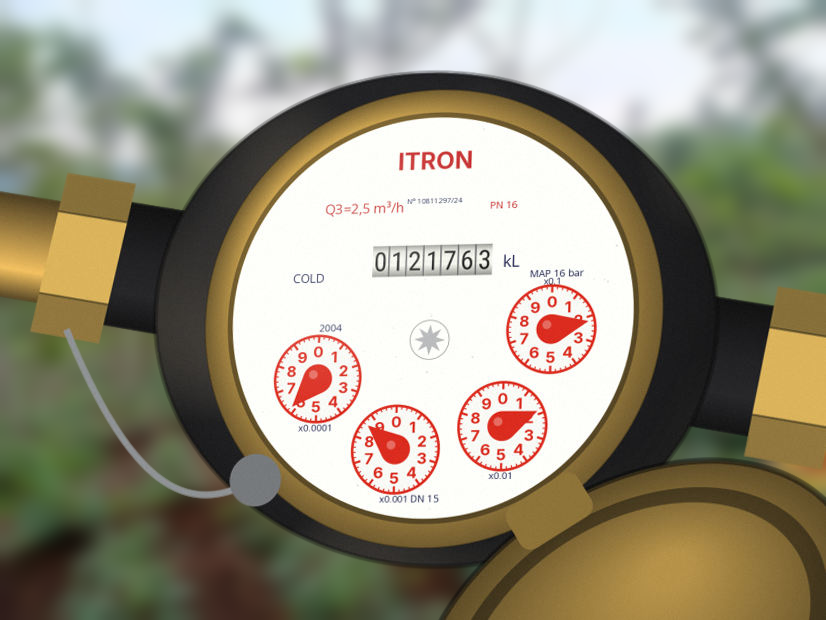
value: 121763.2186kL
